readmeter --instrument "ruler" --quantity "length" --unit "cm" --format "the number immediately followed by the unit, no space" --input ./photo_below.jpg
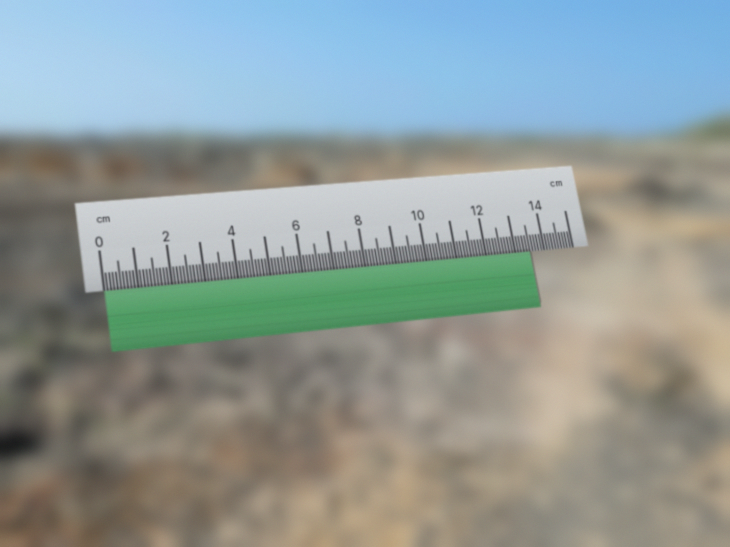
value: 13.5cm
